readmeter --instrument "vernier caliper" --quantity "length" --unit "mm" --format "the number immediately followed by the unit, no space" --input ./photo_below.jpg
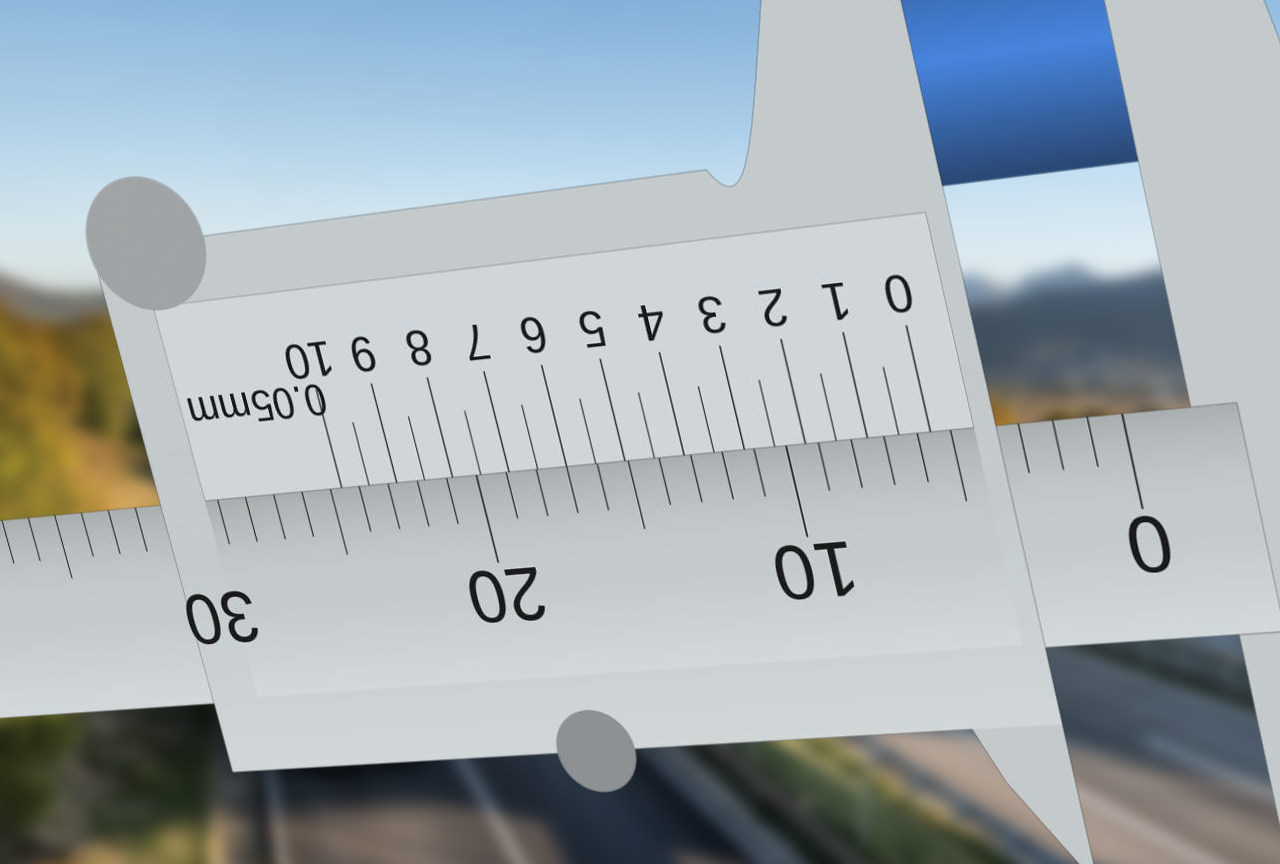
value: 5.60mm
